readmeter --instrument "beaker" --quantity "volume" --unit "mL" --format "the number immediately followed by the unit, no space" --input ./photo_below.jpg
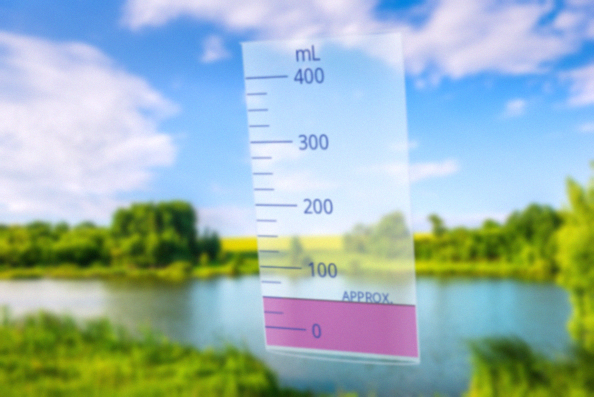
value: 50mL
